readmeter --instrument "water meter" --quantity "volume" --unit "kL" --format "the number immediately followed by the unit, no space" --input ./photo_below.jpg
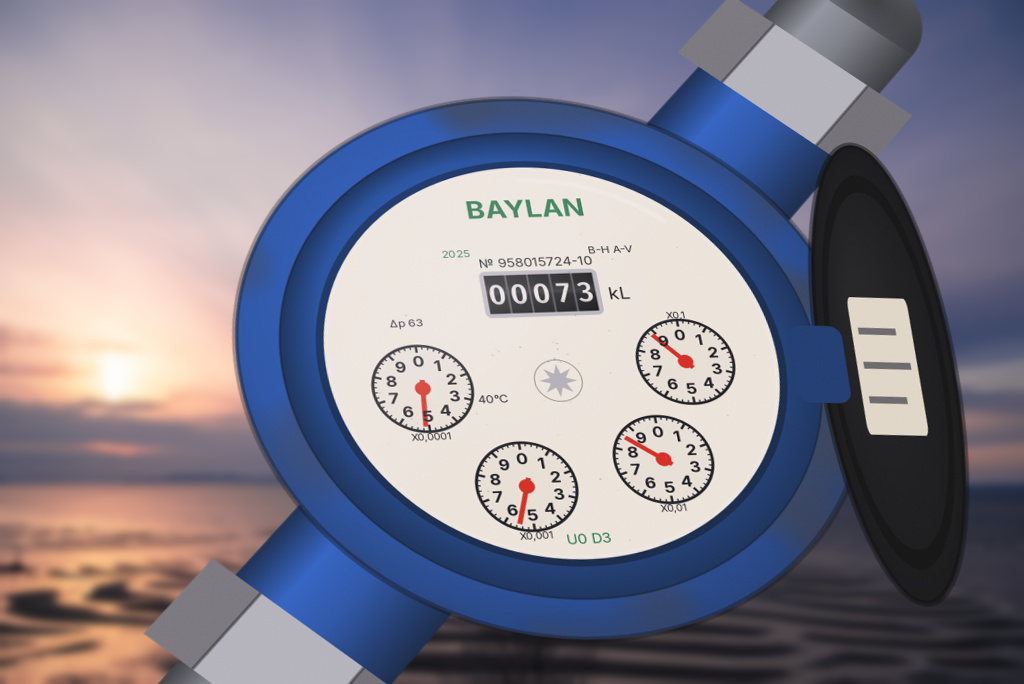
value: 73.8855kL
